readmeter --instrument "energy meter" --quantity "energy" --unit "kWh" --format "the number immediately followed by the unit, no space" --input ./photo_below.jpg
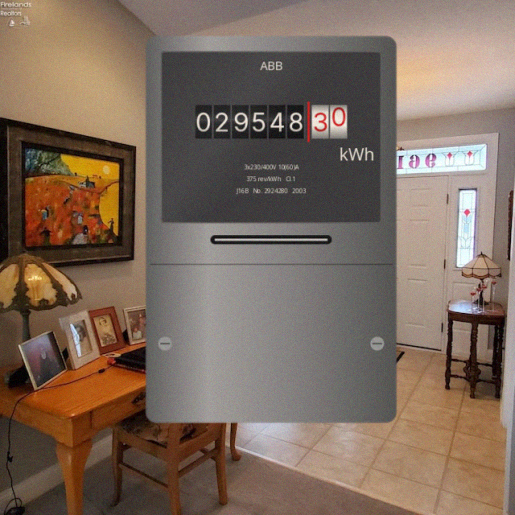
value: 29548.30kWh
